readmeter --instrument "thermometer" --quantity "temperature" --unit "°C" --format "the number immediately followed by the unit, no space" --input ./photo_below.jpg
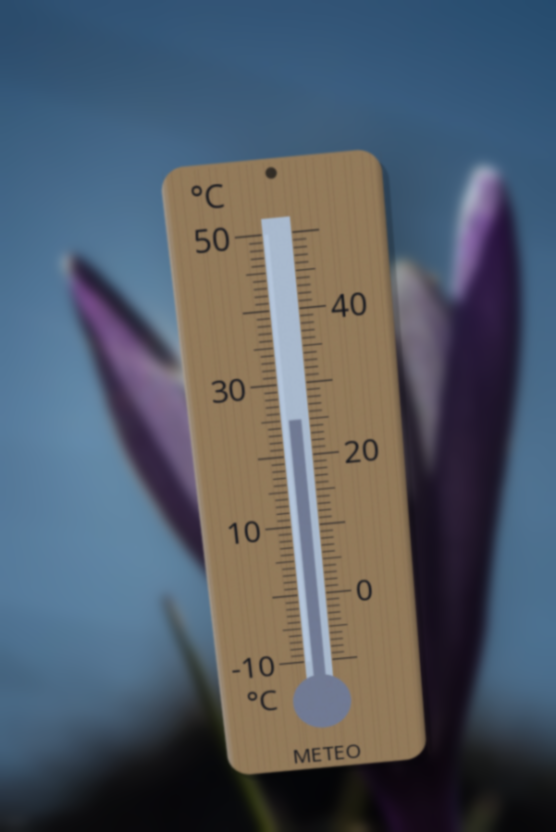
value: 25°C
